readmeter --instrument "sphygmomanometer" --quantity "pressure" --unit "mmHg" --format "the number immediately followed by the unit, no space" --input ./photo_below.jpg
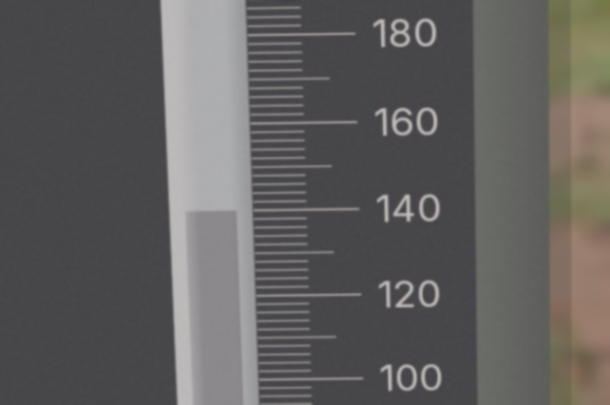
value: 140mmHg
